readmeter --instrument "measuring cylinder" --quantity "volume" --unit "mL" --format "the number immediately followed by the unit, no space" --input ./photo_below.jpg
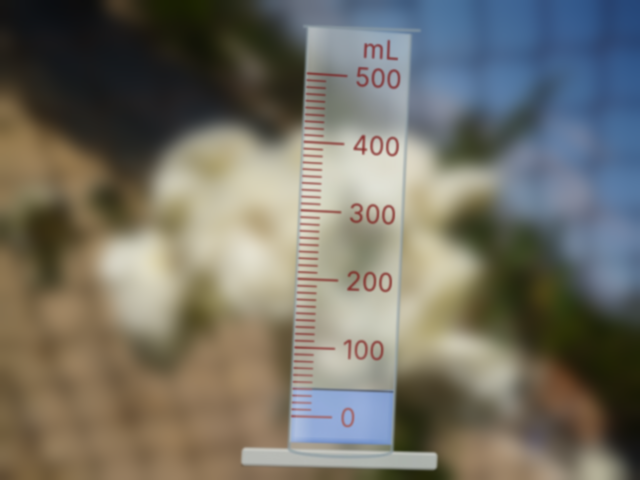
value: 40mL
